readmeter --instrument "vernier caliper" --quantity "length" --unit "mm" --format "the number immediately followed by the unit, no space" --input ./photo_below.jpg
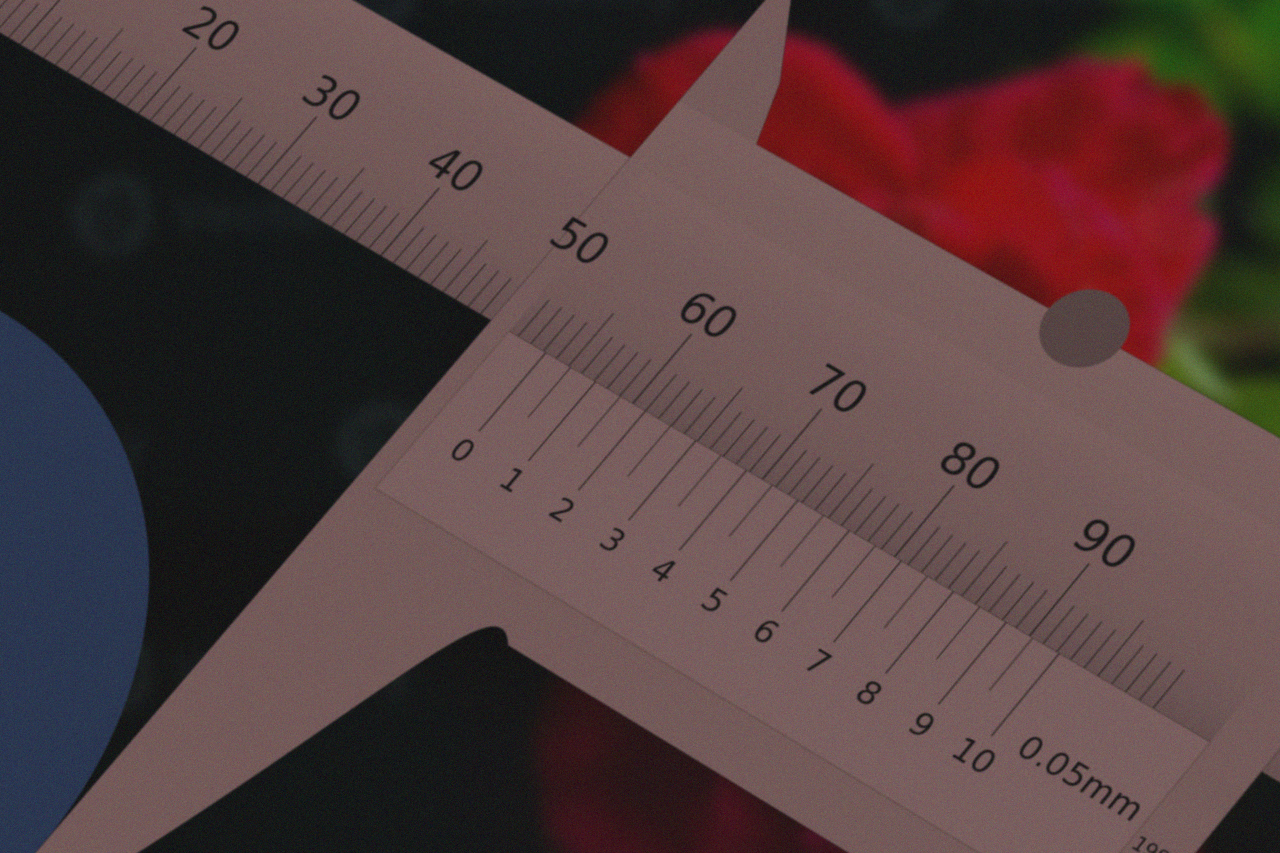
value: 53.2mm
